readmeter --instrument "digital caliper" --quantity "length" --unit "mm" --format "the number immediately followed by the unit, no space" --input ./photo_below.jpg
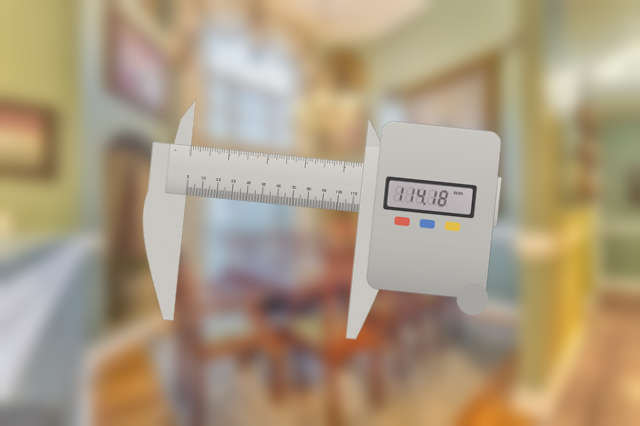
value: 114.18mm
